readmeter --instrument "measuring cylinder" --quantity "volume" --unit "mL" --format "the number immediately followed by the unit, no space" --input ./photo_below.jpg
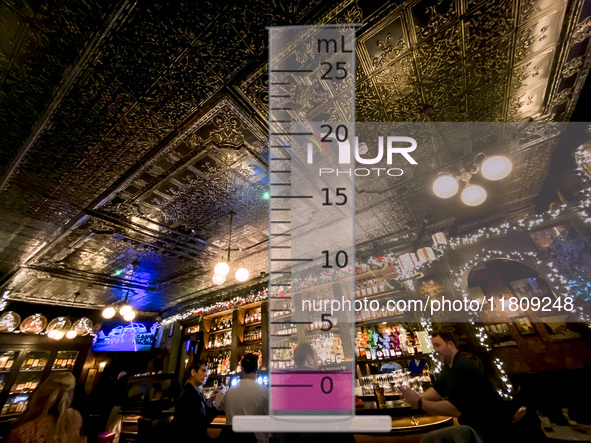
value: 1mL
